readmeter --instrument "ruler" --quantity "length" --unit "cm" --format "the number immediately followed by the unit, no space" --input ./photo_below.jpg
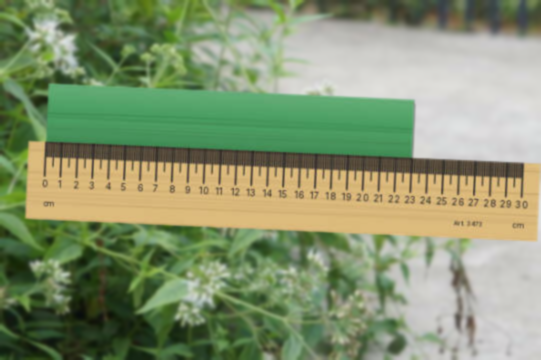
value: 23cm
